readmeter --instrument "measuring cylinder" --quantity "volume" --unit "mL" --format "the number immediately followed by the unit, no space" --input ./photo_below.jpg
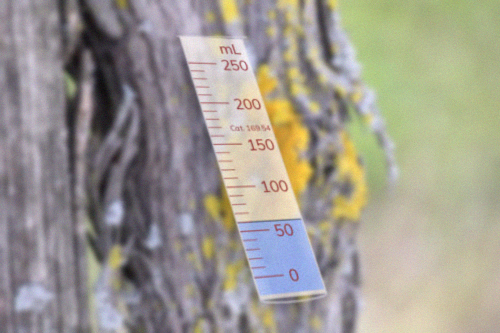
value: 60mL
